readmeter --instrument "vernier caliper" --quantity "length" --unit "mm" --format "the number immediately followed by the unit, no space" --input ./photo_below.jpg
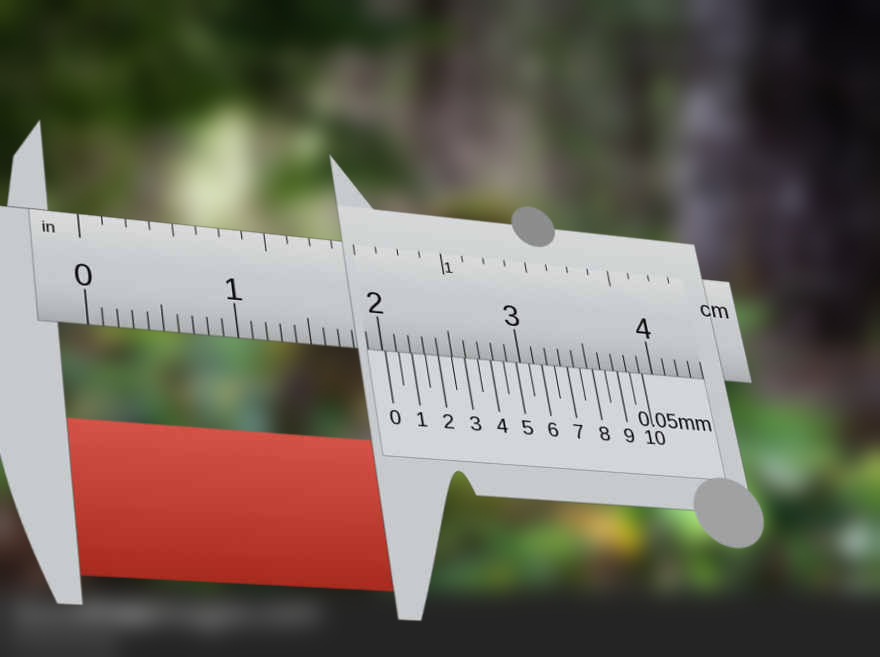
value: 20.2mm
